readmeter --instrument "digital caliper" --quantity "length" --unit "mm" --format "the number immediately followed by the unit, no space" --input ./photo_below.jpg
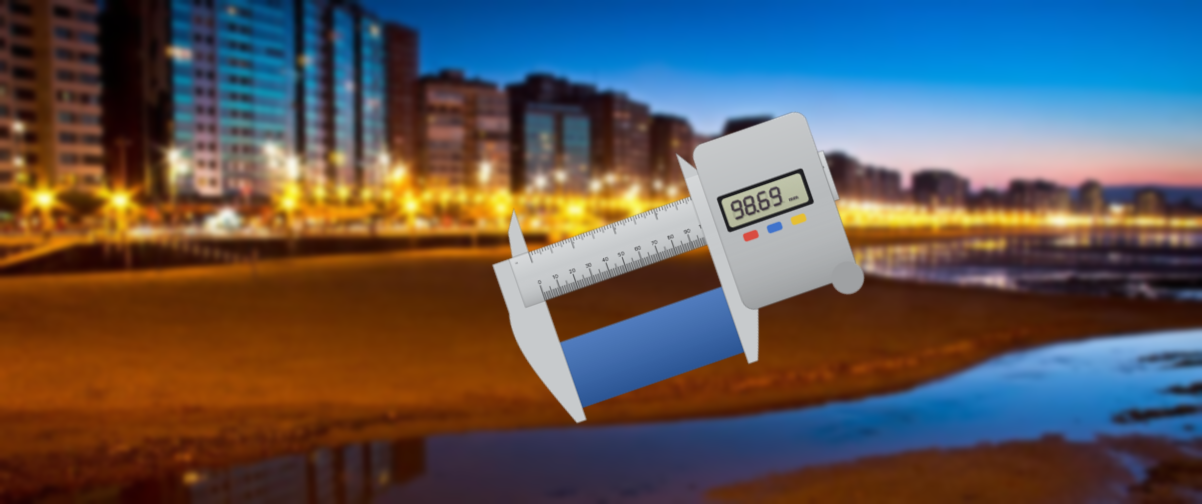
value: 98.69mm
